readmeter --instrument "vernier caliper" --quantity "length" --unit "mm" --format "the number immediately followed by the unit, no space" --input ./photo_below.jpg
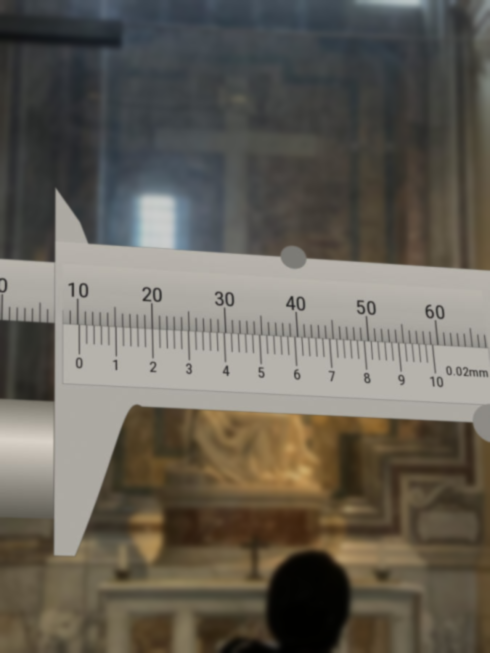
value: 10.2mm
